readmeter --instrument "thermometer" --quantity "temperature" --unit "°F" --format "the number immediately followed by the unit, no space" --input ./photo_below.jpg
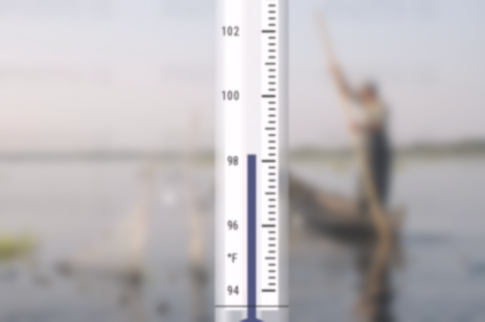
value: 98.2°F
